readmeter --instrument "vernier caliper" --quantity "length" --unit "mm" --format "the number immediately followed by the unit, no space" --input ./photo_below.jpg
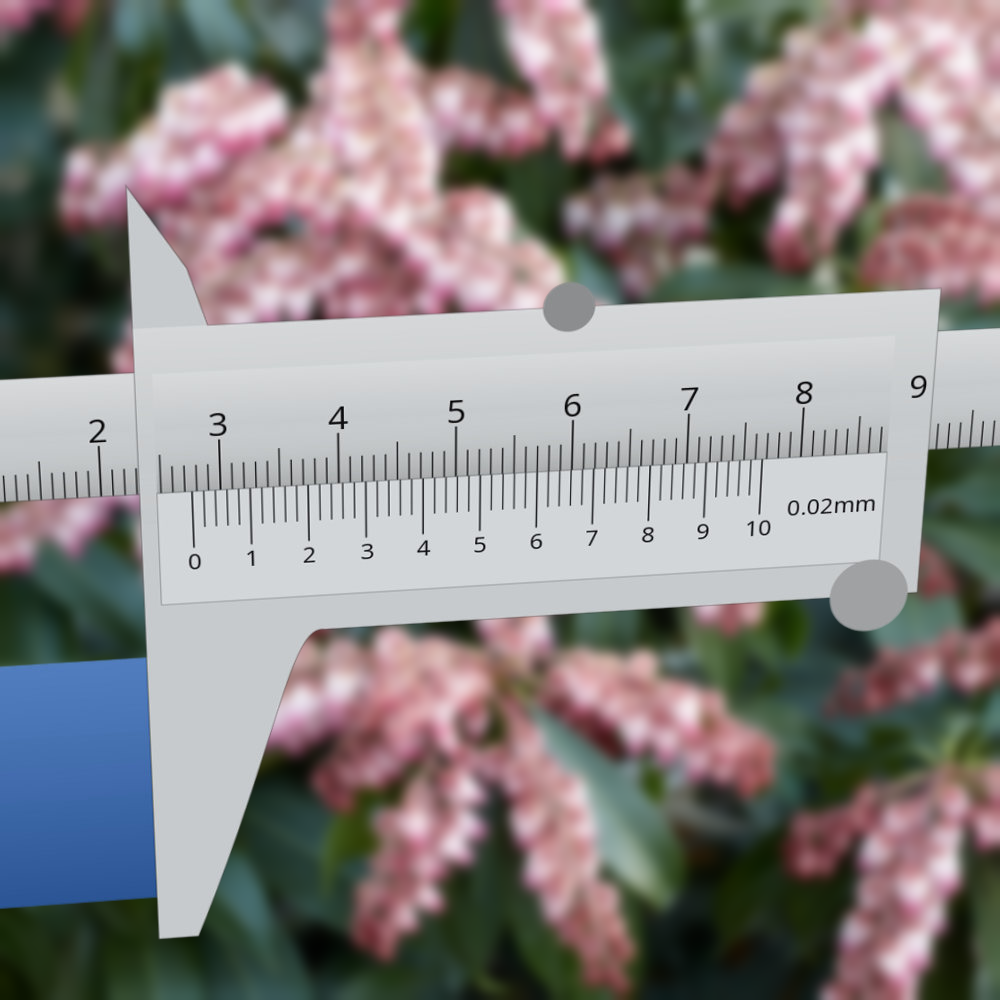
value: 27.6mm
